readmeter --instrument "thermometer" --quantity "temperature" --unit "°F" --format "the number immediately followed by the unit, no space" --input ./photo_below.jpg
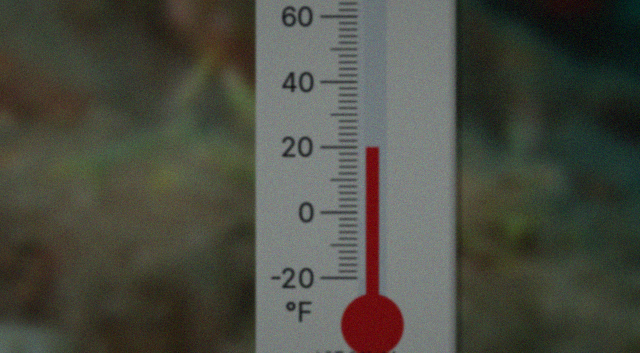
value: 20°F
